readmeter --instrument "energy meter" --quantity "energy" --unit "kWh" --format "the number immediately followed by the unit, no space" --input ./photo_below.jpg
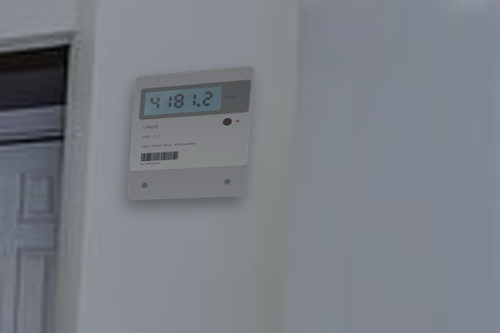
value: 4181.2kWh
